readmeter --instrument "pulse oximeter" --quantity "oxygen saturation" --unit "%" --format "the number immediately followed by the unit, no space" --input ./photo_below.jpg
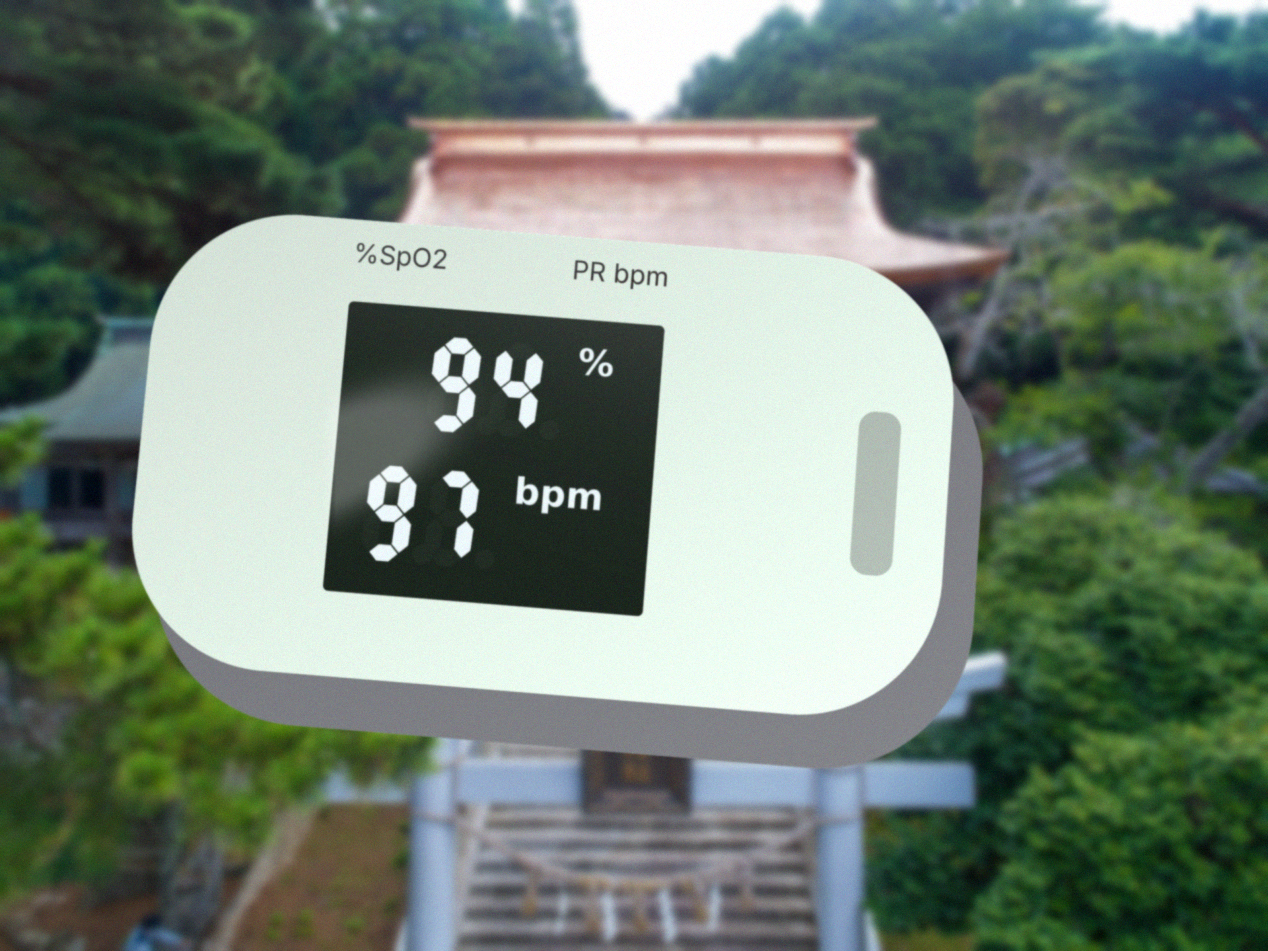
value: 94%
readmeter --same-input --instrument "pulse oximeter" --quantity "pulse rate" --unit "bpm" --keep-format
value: 97bpm
